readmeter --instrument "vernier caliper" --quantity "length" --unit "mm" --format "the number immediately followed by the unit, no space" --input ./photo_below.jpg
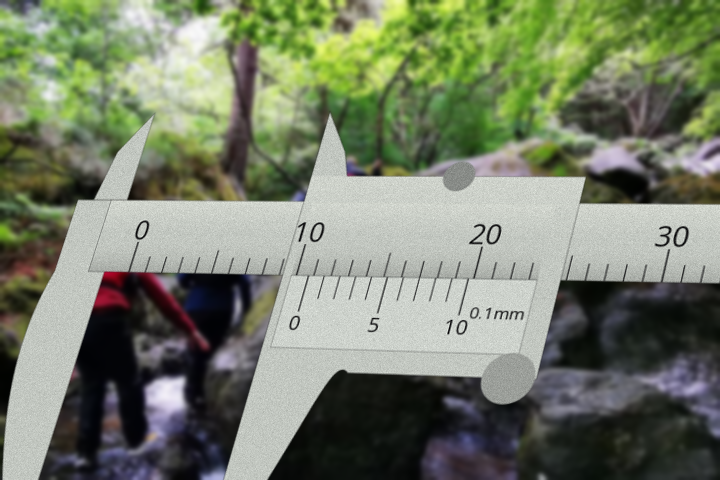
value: 10.7mm
